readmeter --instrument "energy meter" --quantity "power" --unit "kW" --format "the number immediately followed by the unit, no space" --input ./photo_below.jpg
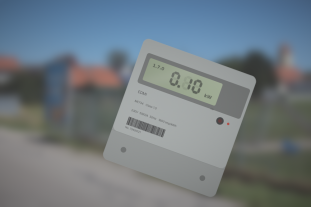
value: 0.10kW
